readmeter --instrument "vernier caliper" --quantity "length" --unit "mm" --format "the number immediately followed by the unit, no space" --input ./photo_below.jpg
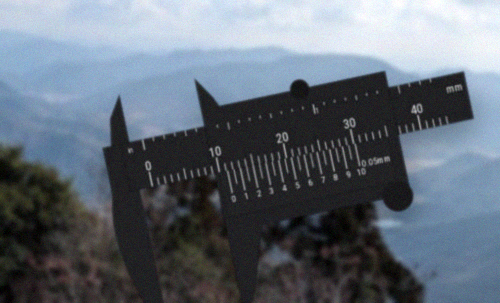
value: 11.2mm
